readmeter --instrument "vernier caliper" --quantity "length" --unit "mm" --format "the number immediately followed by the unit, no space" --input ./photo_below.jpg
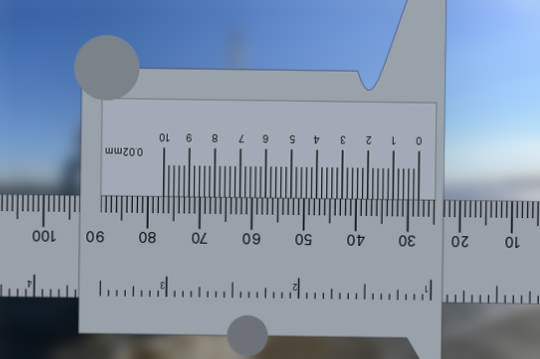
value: 28.0mm
